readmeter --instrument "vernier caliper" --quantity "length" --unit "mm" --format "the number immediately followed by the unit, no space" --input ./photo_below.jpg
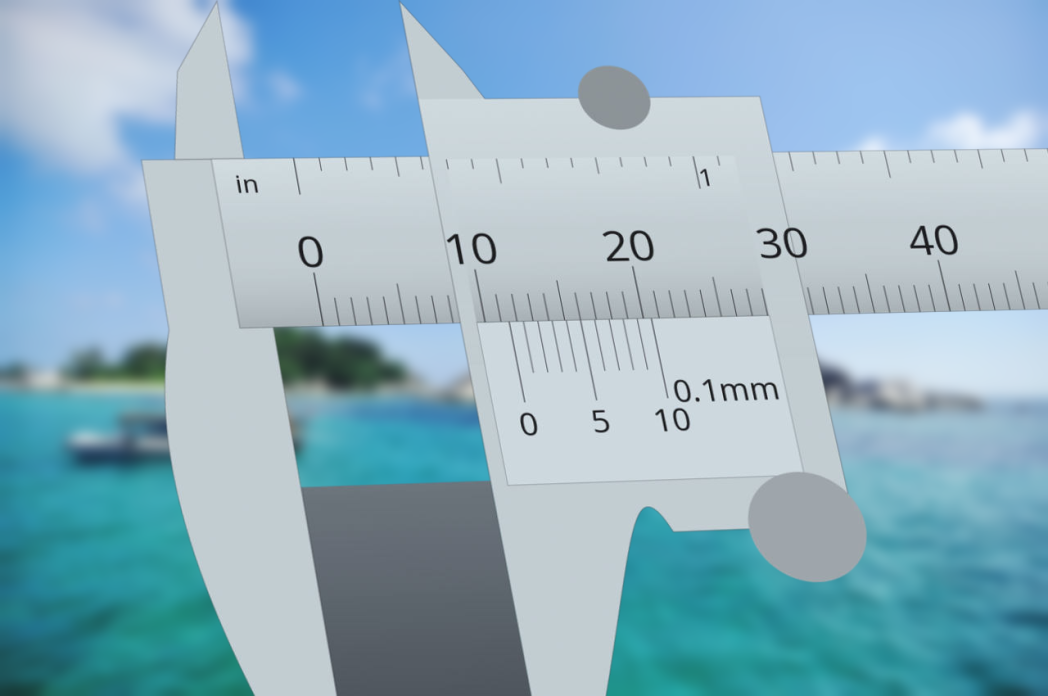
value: 11.5mm
